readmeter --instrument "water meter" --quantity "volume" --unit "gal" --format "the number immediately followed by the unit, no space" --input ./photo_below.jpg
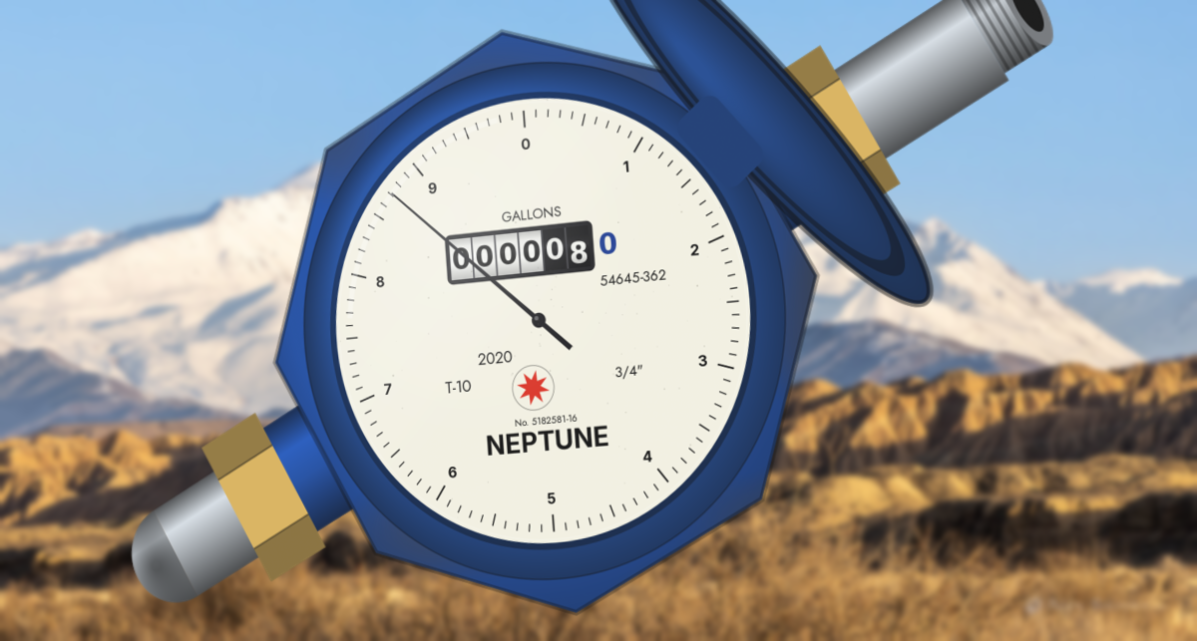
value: 78.7gal
